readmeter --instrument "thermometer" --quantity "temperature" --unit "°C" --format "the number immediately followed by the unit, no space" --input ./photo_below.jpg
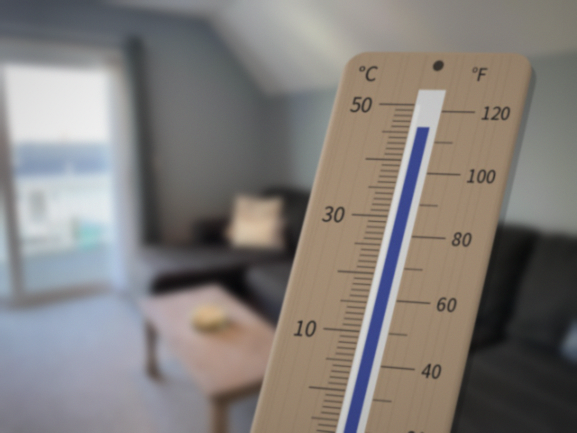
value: 46°C
